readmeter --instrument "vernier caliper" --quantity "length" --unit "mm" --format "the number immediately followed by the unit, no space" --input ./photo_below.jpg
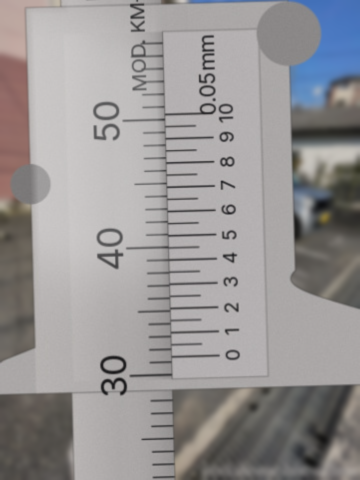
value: 31.4mm
